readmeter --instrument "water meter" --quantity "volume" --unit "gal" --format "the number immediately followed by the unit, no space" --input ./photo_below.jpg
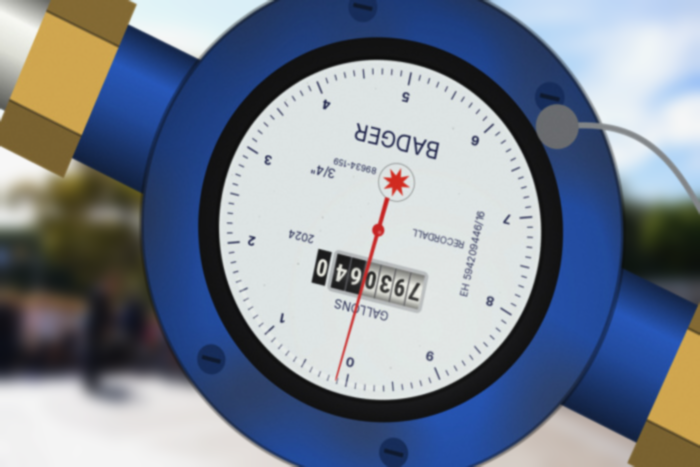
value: 7930640.1gal
